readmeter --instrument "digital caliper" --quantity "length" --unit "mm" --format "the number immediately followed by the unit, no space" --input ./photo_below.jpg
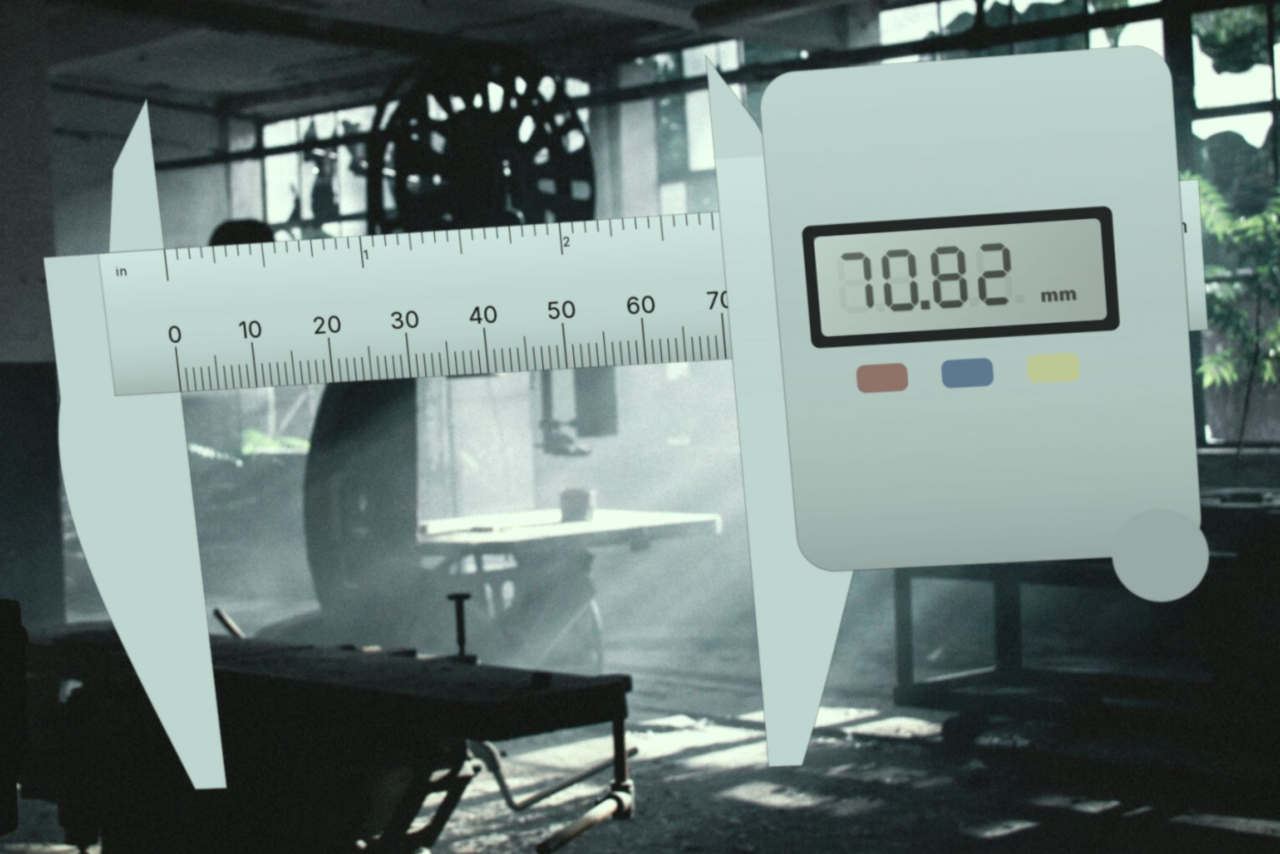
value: 70.82mm
